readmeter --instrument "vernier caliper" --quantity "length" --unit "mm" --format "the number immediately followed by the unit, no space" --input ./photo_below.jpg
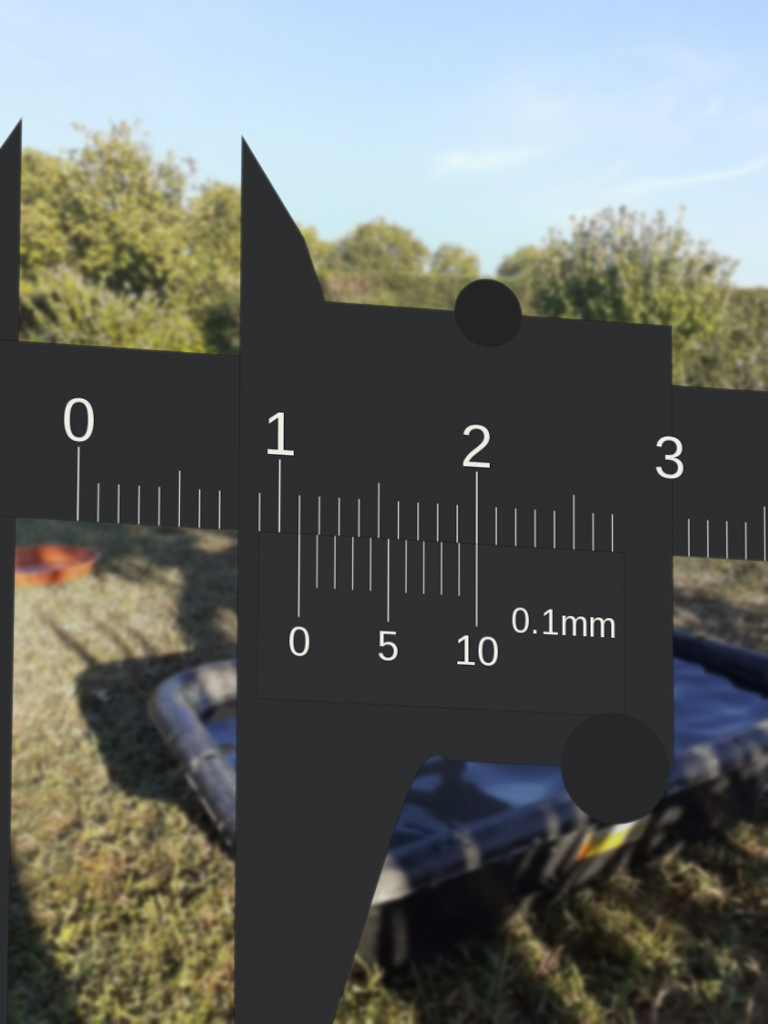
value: 11.0mm
